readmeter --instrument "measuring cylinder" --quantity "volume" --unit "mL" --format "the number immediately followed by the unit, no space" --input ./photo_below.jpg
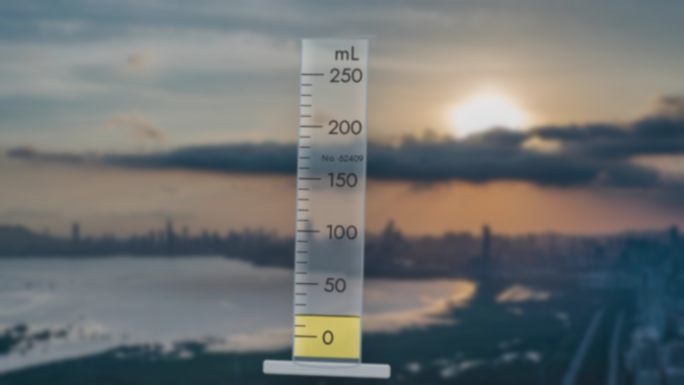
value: 20mL
